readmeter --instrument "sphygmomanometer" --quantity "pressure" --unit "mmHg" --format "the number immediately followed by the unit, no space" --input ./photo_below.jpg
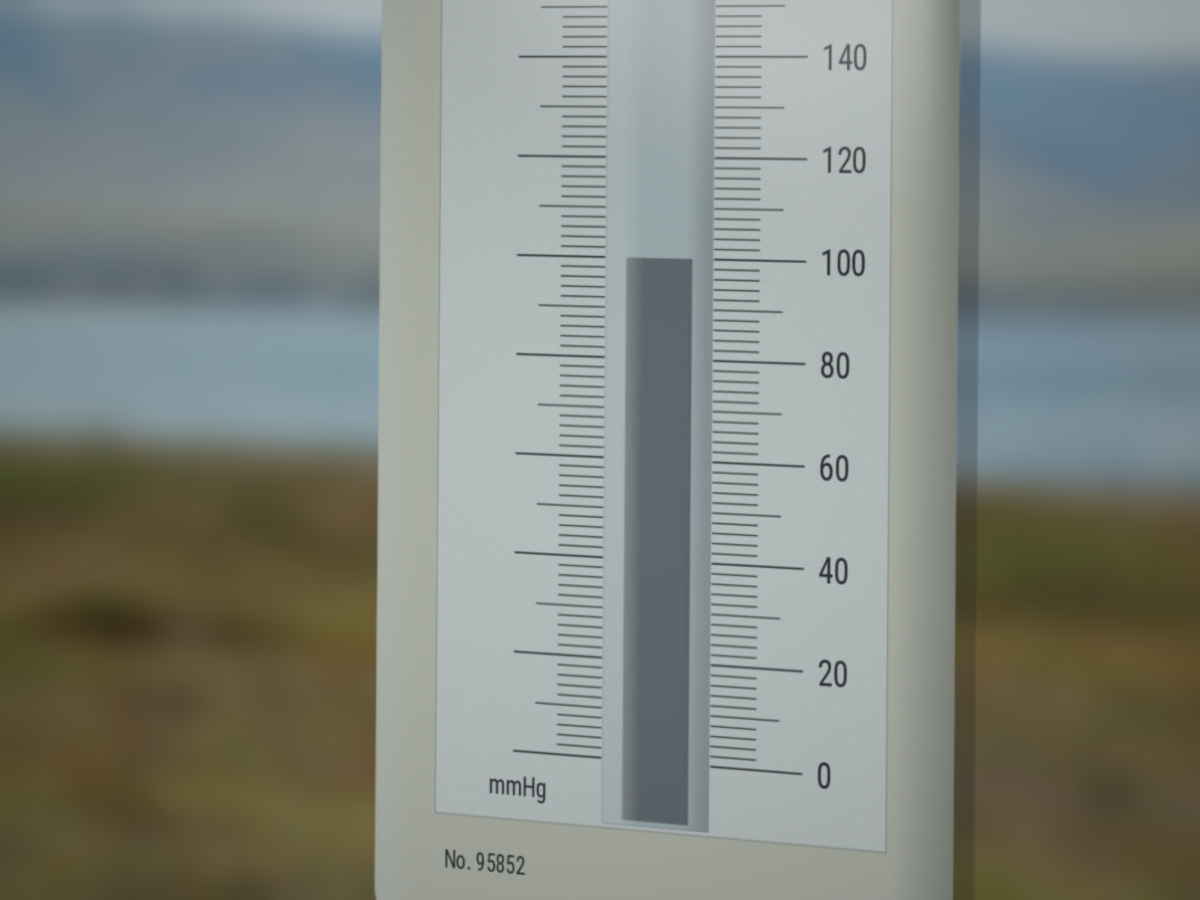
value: 100mmHg
